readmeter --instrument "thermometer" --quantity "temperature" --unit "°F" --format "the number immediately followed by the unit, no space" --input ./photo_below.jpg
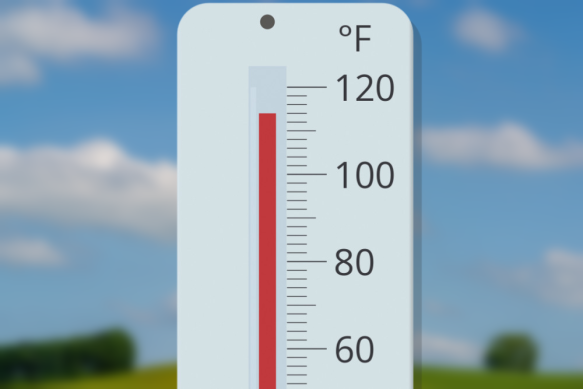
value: 114°F
